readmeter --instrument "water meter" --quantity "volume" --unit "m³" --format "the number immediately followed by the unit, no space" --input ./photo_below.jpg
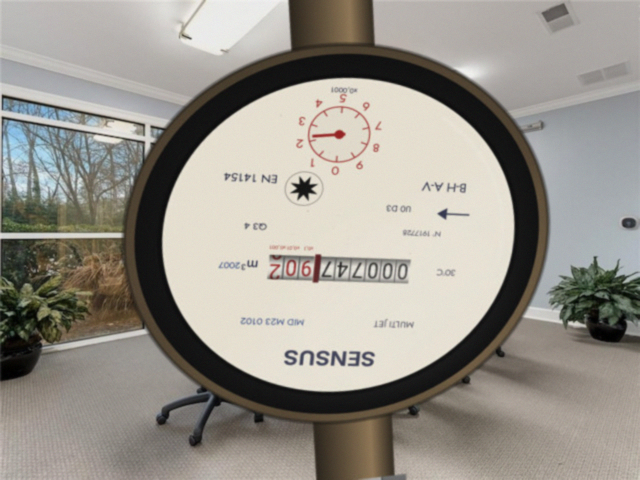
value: 747.9022m³
